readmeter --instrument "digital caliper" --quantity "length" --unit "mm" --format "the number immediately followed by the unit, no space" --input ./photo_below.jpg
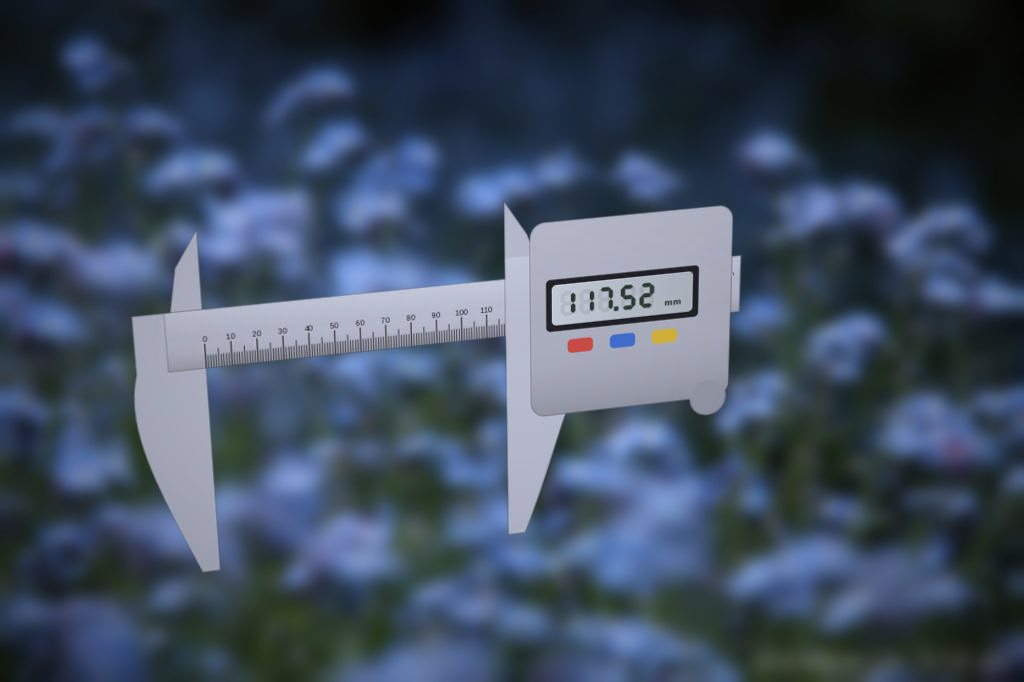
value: 117.52mm
